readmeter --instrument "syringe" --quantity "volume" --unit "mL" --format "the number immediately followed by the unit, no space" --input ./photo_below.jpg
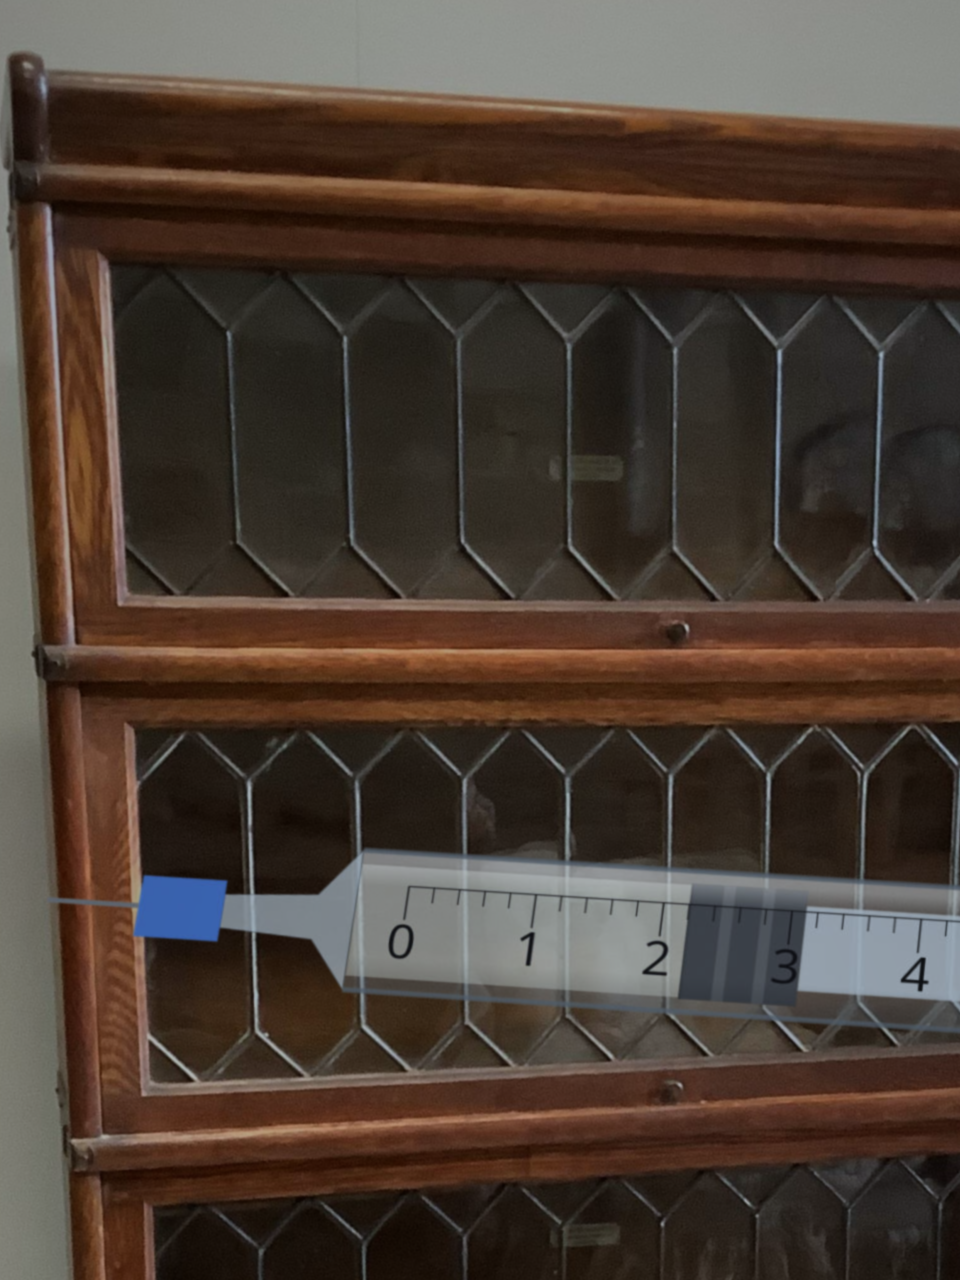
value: 2.2mL
